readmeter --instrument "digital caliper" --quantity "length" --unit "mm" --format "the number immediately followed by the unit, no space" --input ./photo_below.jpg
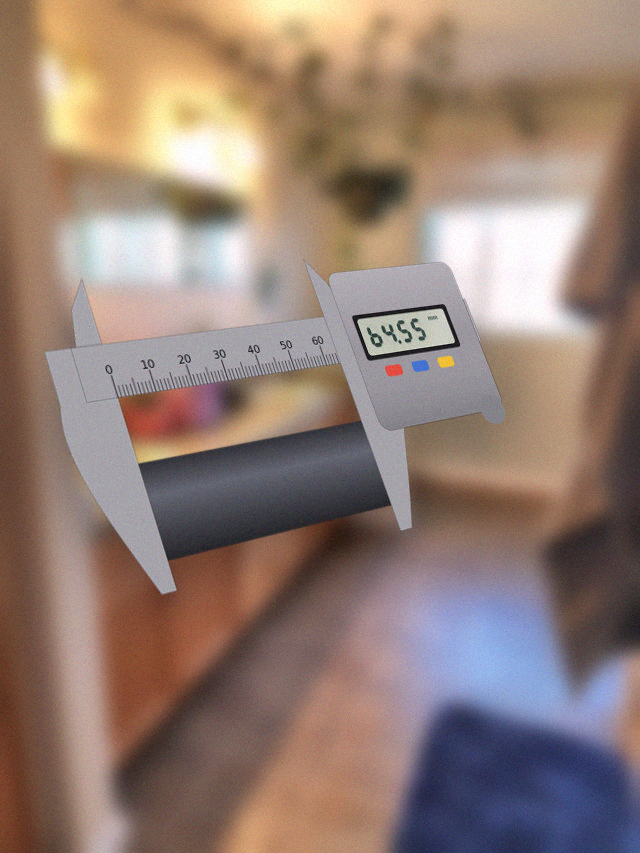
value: 64.55mm
